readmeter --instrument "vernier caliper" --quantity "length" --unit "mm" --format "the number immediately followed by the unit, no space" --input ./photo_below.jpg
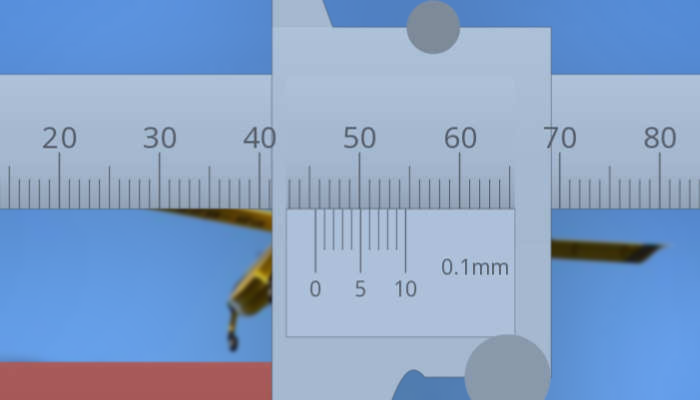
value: 45.6mm
